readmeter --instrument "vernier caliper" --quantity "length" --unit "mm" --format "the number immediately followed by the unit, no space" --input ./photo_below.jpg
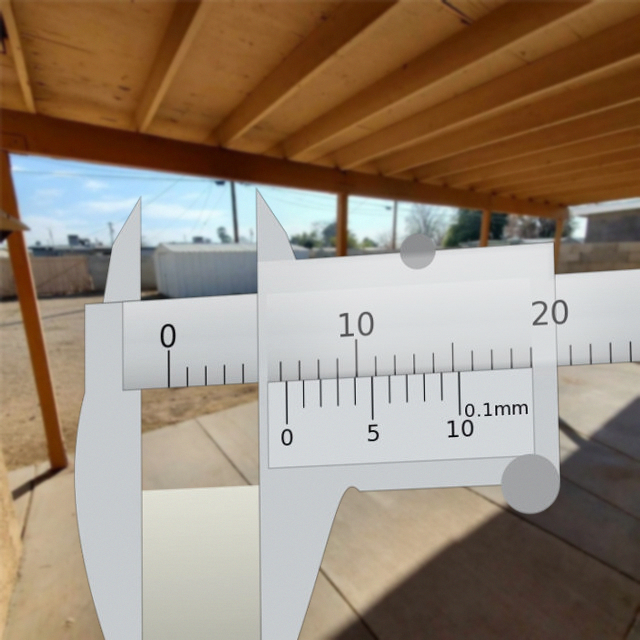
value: 6.3mm
